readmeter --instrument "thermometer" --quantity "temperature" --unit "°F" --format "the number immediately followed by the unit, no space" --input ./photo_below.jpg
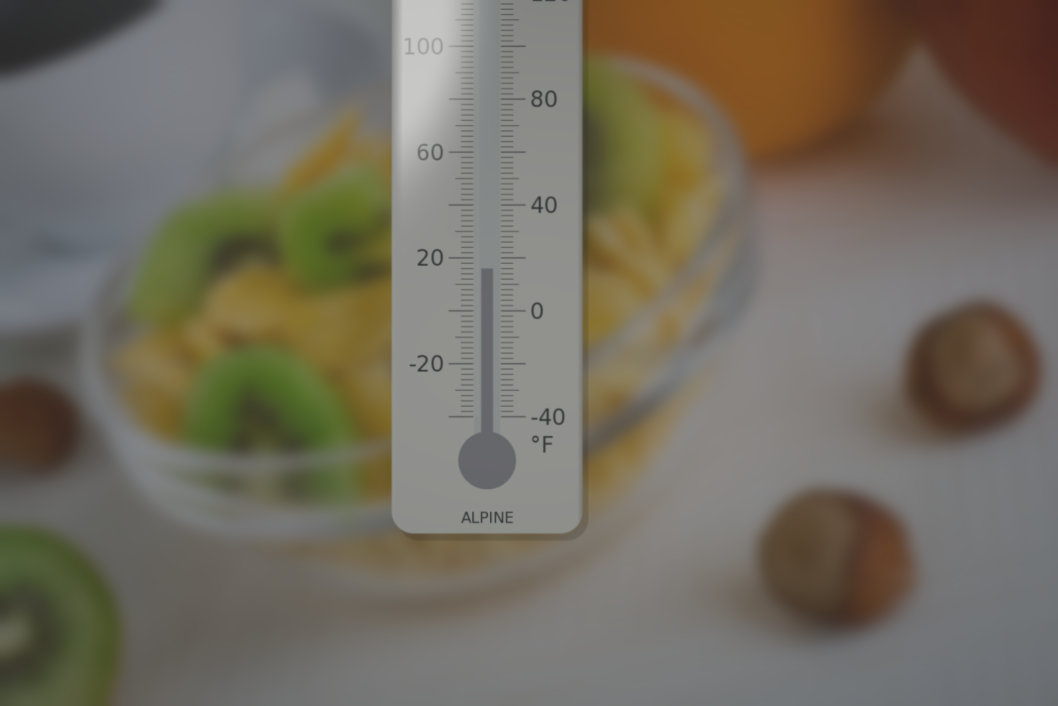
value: 16°F
